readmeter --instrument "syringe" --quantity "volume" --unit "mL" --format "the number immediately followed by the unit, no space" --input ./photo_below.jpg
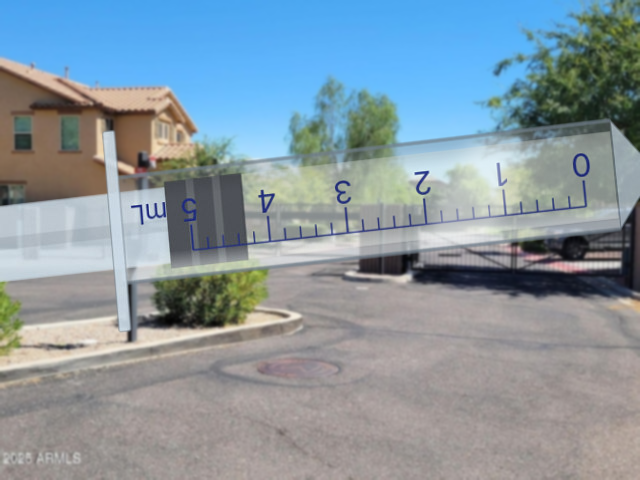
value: 4.3mL
